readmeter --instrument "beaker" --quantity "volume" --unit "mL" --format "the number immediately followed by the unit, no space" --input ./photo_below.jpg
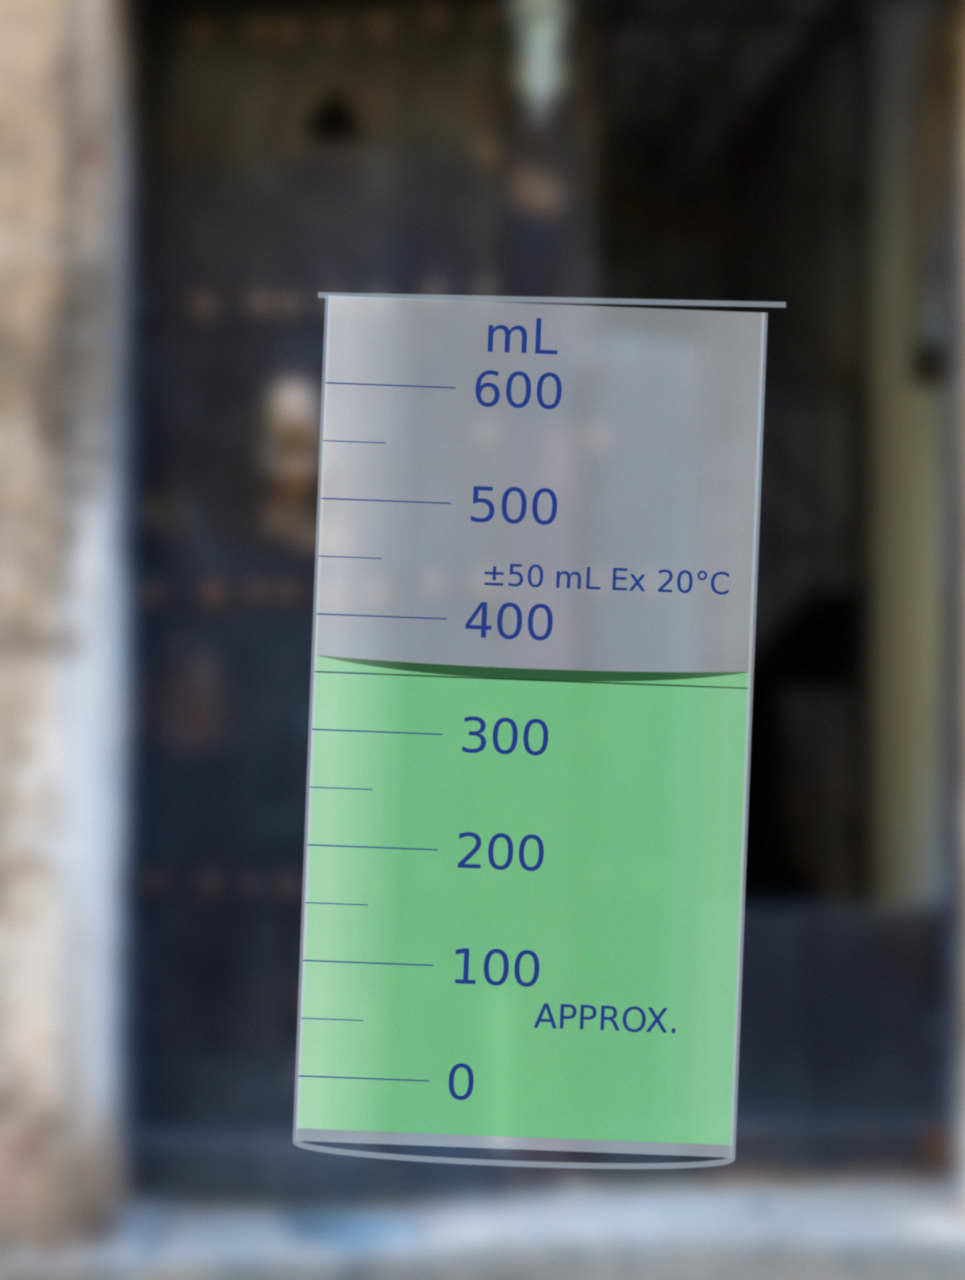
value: 350mL
